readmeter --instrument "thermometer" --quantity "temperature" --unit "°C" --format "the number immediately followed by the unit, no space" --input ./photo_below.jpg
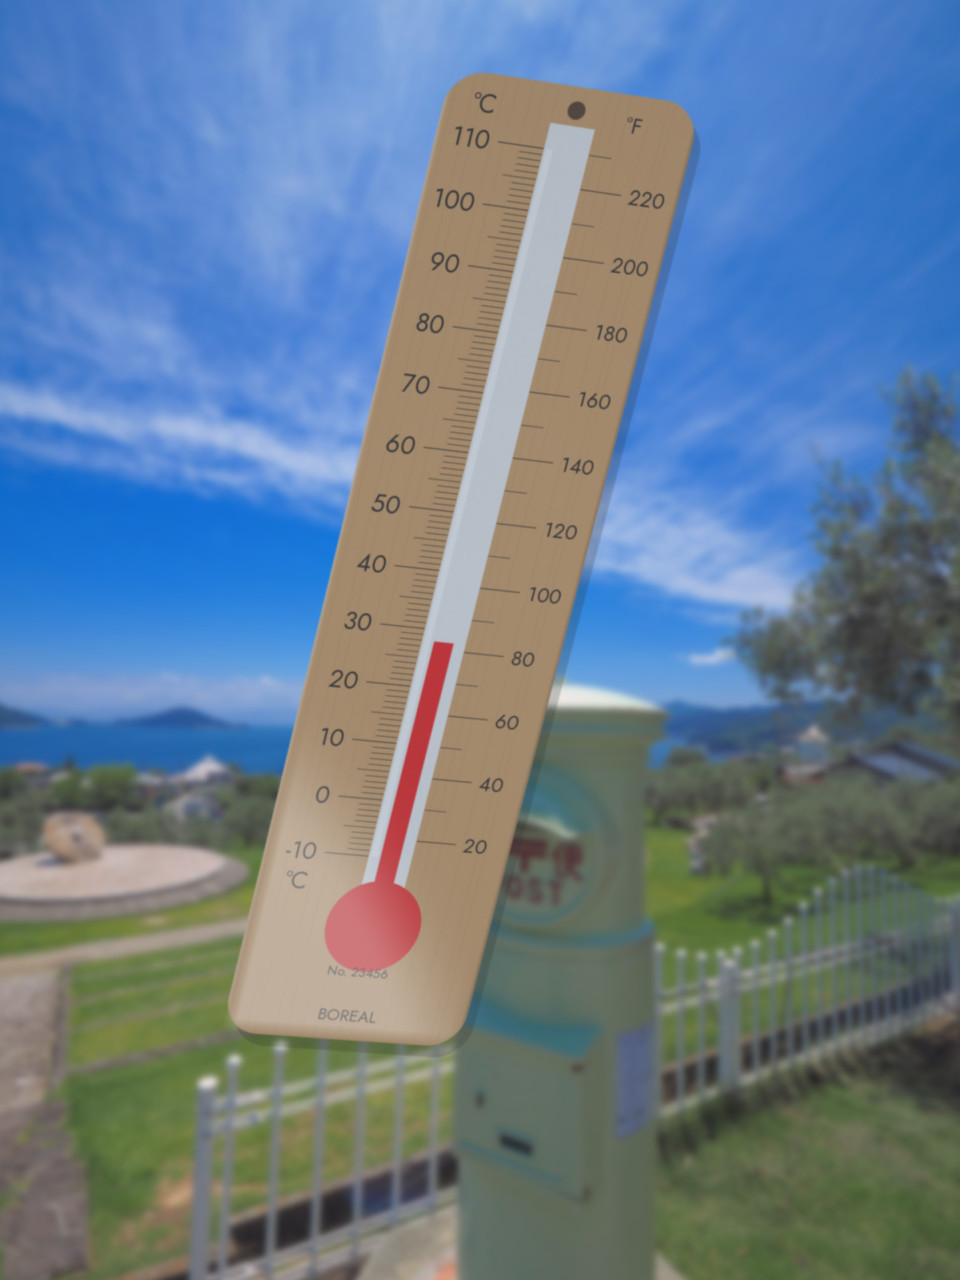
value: 28°C
